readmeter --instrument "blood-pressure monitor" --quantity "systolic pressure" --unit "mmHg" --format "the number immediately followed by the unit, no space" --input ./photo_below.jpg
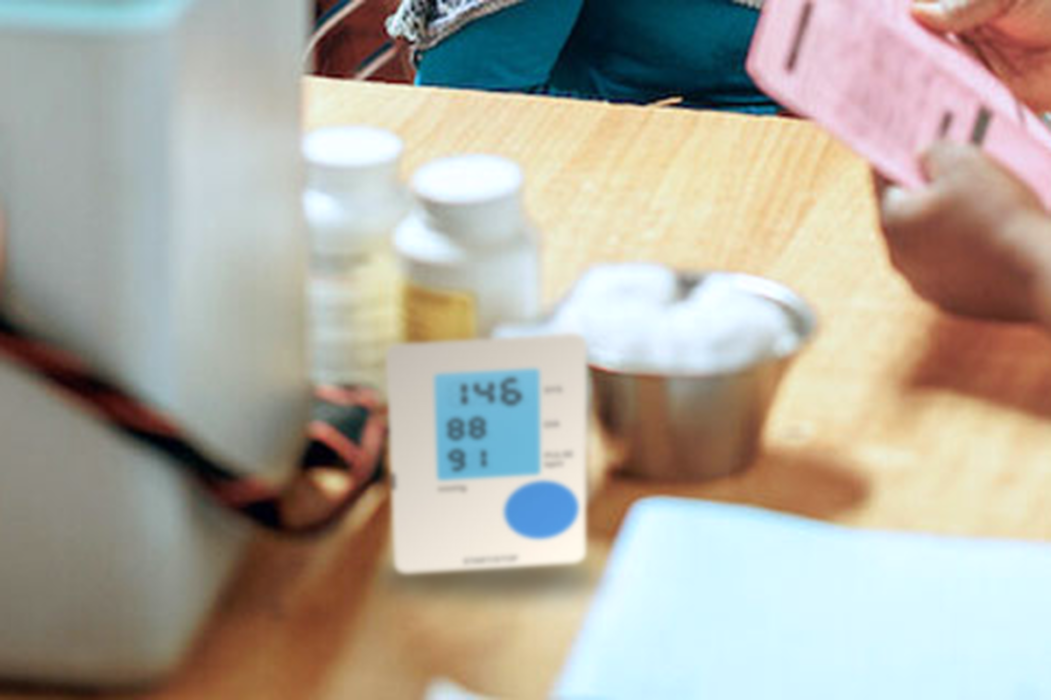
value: 146mmHg
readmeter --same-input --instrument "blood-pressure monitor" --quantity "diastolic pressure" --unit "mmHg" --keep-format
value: 88mmHg
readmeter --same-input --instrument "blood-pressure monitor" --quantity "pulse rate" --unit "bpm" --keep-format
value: 91bpm
